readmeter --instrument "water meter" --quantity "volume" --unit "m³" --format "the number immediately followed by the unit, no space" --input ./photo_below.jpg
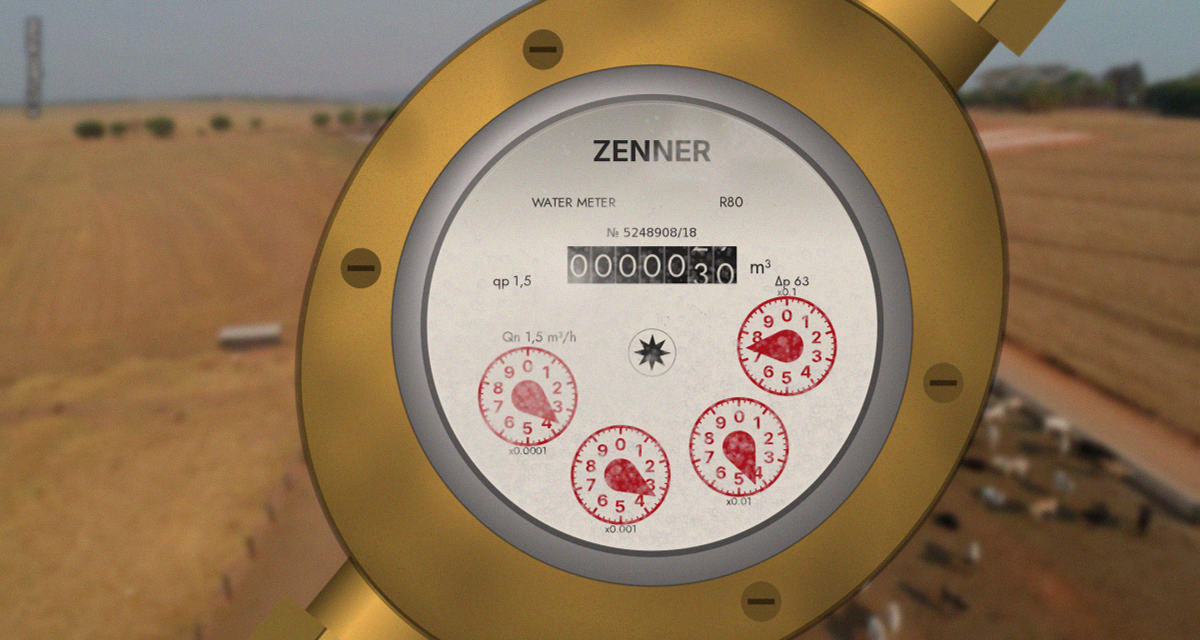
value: 29.7433m³
